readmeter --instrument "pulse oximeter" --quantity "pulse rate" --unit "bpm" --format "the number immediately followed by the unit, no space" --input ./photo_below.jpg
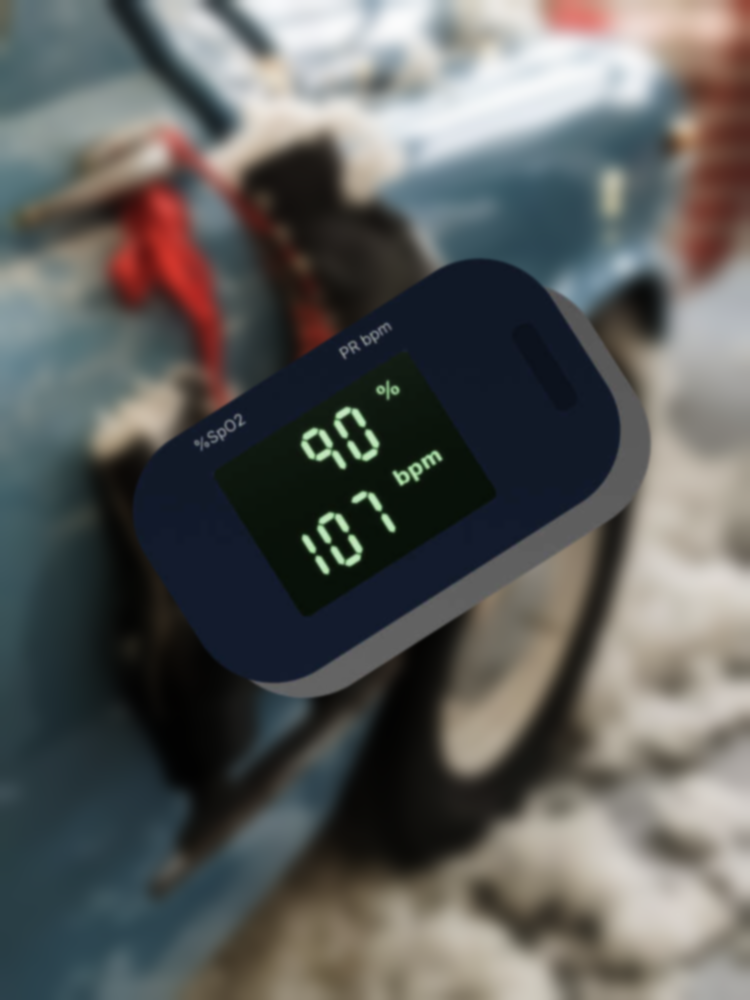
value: 107bpm
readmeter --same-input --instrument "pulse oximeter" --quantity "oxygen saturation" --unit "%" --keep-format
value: 90%
